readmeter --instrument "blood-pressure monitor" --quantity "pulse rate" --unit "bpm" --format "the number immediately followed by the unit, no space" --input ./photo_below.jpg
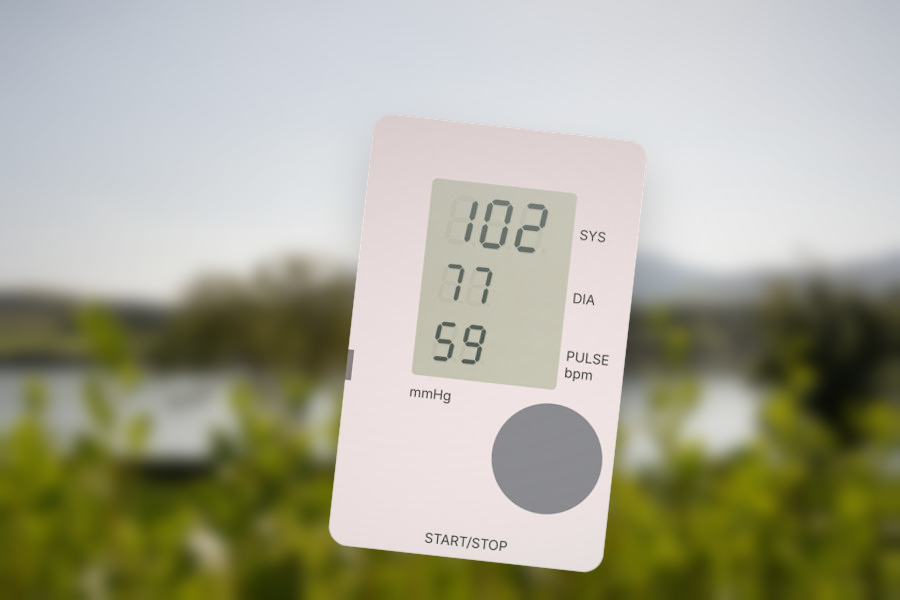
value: 59bpm
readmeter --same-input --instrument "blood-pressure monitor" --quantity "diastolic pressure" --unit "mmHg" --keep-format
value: 77mmHg
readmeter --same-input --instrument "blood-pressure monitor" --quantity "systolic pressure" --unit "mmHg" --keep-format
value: 102mmHg
